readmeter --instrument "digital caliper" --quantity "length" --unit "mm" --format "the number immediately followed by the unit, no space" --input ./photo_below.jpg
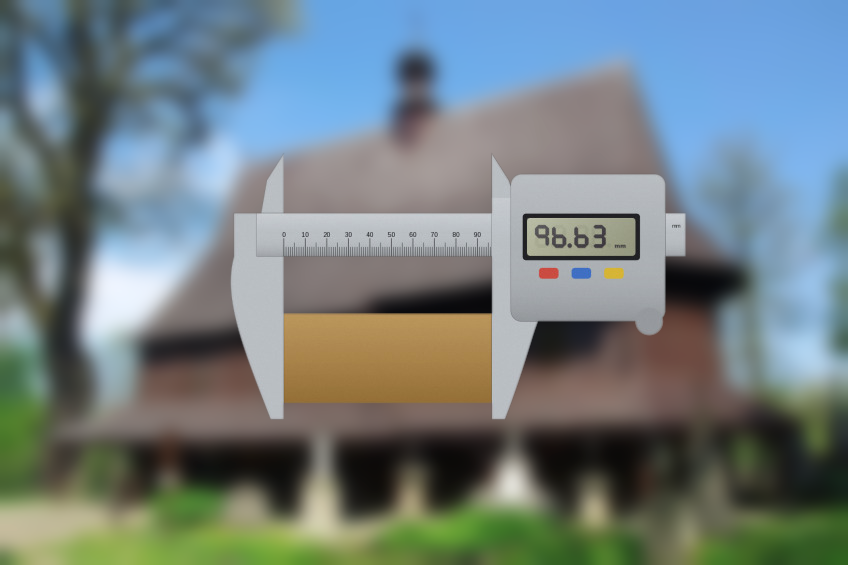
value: 96.63mm
